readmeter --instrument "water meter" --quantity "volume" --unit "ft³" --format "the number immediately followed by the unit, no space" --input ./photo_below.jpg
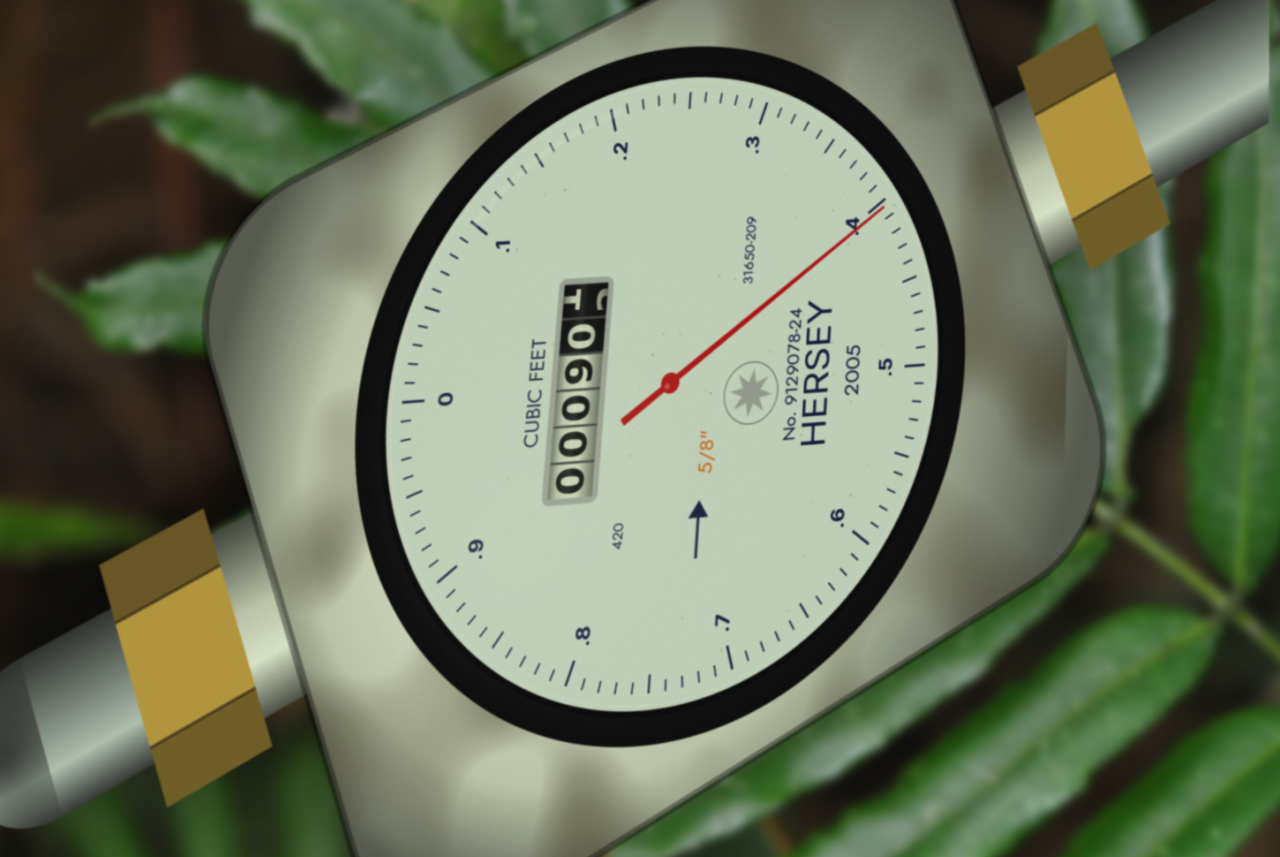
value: 901.40ft³
